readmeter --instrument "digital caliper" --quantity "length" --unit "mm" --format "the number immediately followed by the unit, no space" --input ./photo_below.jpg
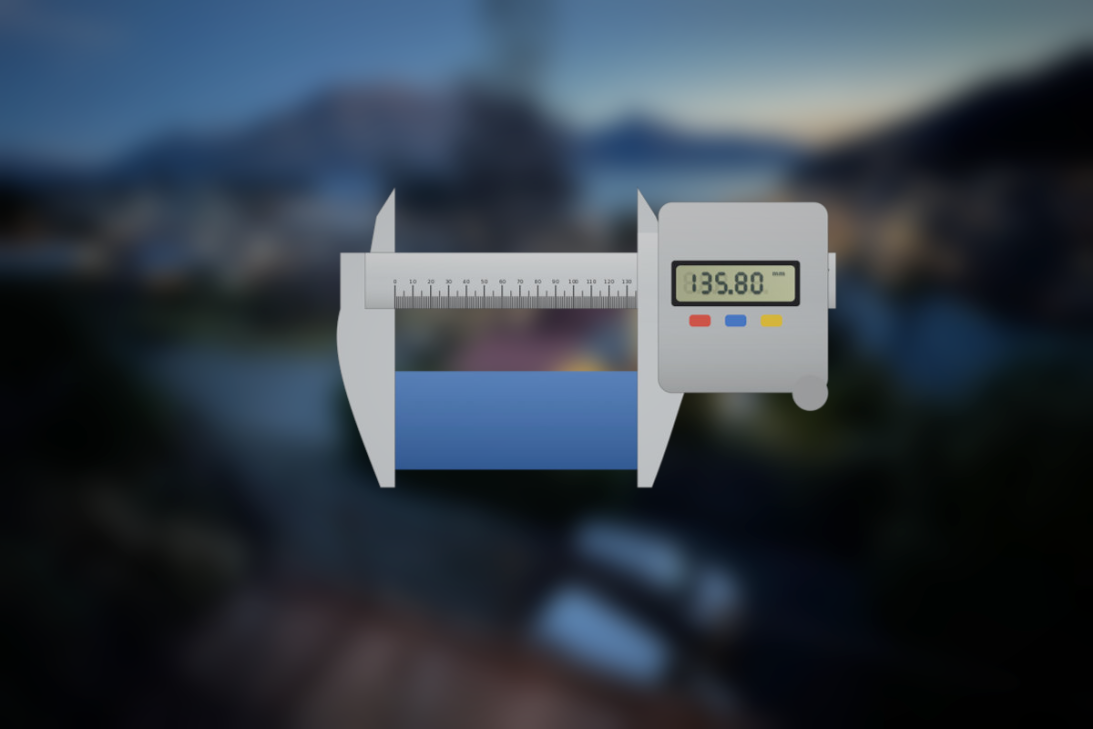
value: 135.80mm
